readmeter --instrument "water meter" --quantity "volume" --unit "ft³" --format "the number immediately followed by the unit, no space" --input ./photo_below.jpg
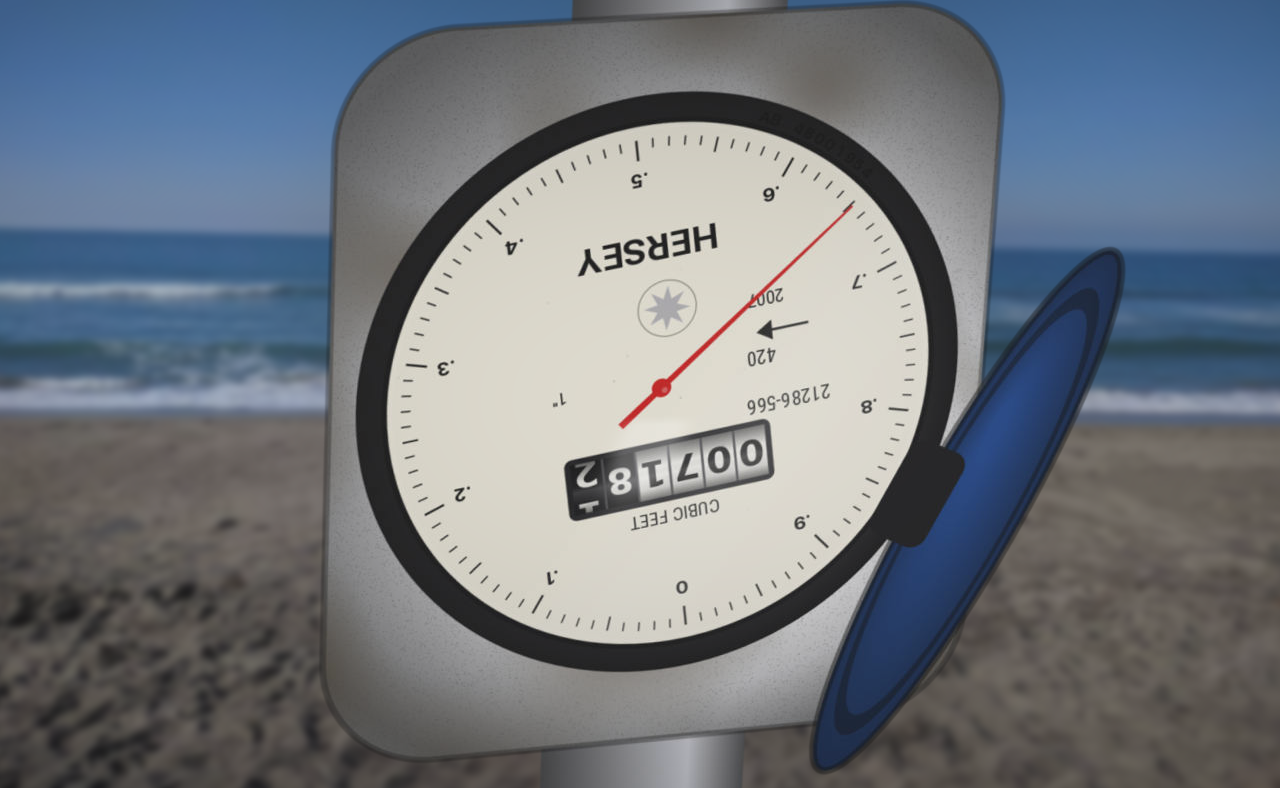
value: 7181.65ft³
